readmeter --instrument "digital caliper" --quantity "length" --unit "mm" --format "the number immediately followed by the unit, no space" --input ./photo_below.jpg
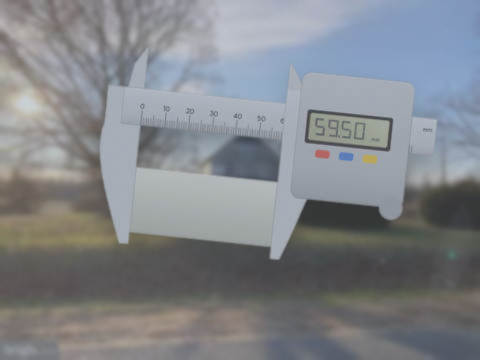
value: 59.50mm
